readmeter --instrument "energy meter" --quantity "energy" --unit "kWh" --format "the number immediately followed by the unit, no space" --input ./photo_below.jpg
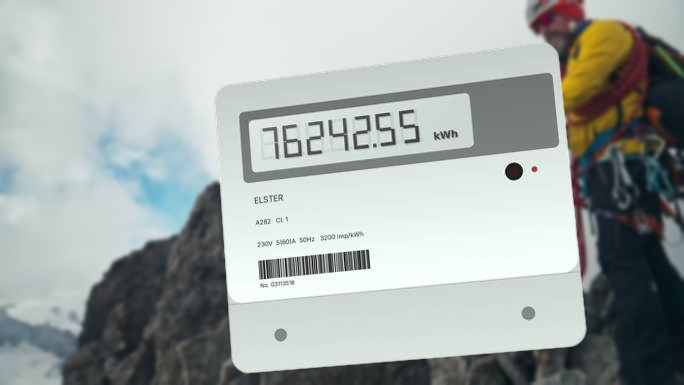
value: 76242.55kWh
